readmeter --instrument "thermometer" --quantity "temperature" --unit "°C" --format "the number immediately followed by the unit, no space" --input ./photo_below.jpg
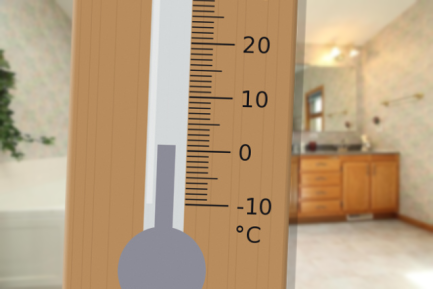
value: 1°C
